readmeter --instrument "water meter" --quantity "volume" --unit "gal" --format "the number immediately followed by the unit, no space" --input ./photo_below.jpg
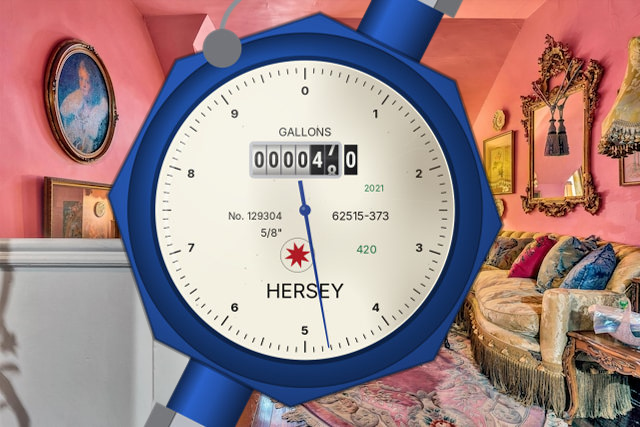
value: 474.7gal
